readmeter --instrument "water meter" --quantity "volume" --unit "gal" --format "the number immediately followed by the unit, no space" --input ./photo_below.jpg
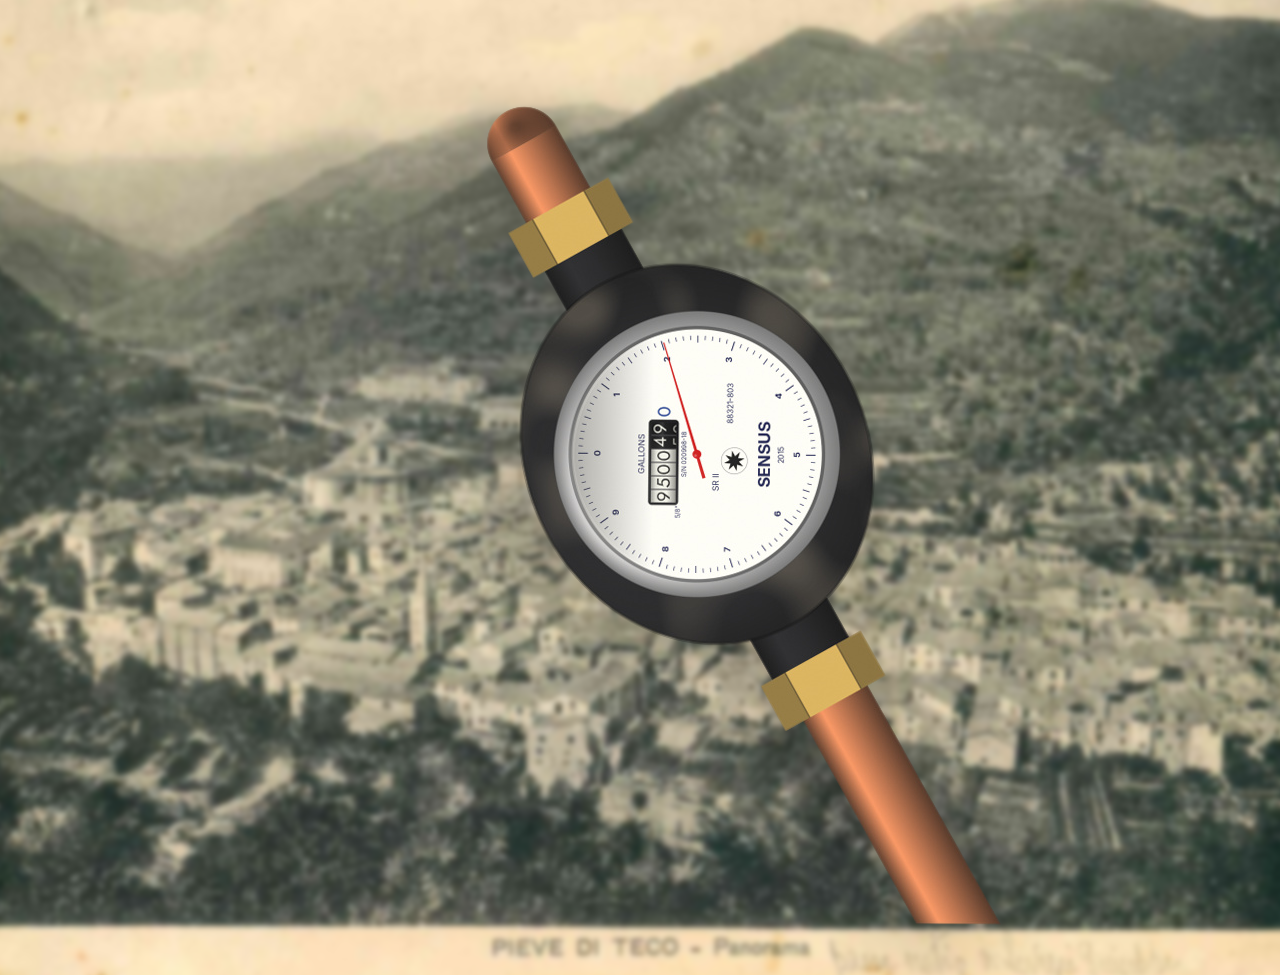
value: 9500492.0gal
